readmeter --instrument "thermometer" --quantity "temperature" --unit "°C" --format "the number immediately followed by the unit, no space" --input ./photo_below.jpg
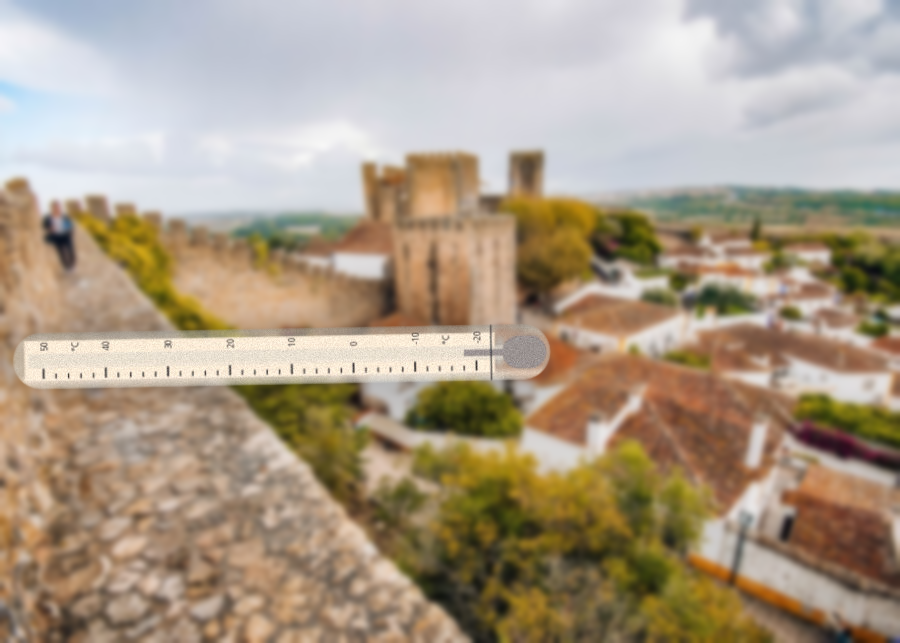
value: -18°C
